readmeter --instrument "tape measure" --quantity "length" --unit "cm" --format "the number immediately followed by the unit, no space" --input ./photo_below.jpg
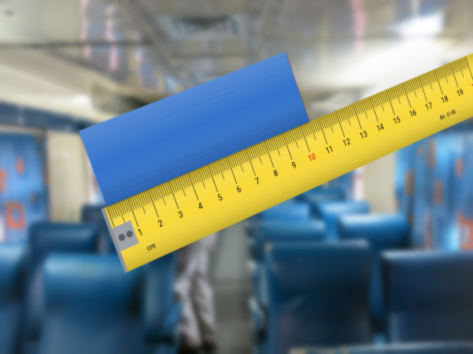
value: 10.5cm
